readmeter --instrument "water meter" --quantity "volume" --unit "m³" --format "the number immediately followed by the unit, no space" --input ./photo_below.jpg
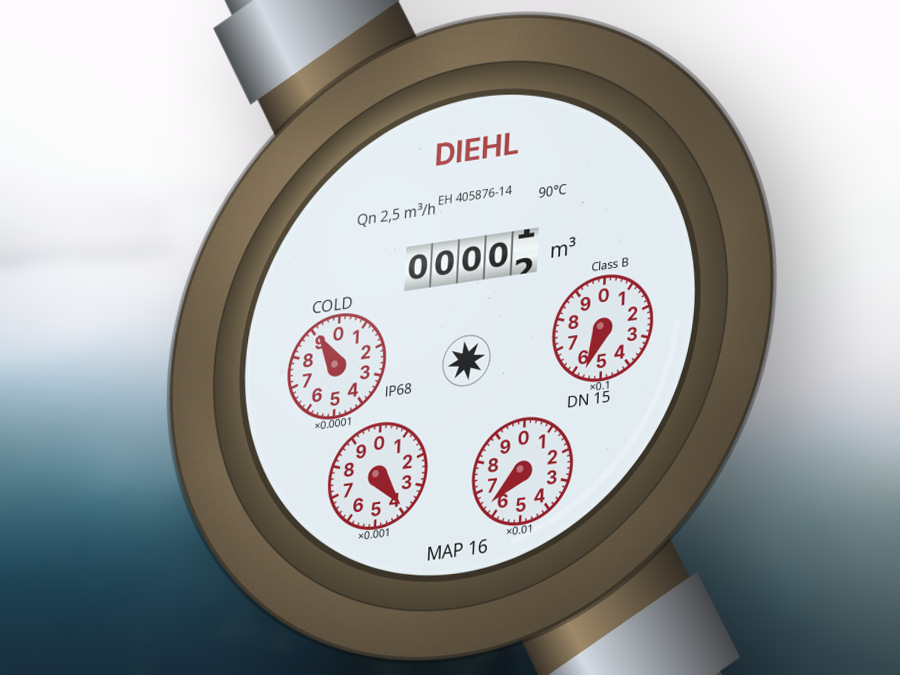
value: 1.5639m³
